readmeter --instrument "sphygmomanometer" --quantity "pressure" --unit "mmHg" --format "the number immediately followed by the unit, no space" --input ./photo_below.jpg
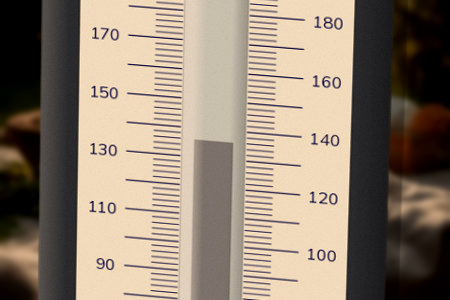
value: 136mmHg
